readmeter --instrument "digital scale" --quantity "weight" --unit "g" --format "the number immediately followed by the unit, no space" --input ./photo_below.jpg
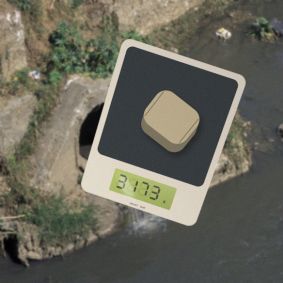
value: 3173g
